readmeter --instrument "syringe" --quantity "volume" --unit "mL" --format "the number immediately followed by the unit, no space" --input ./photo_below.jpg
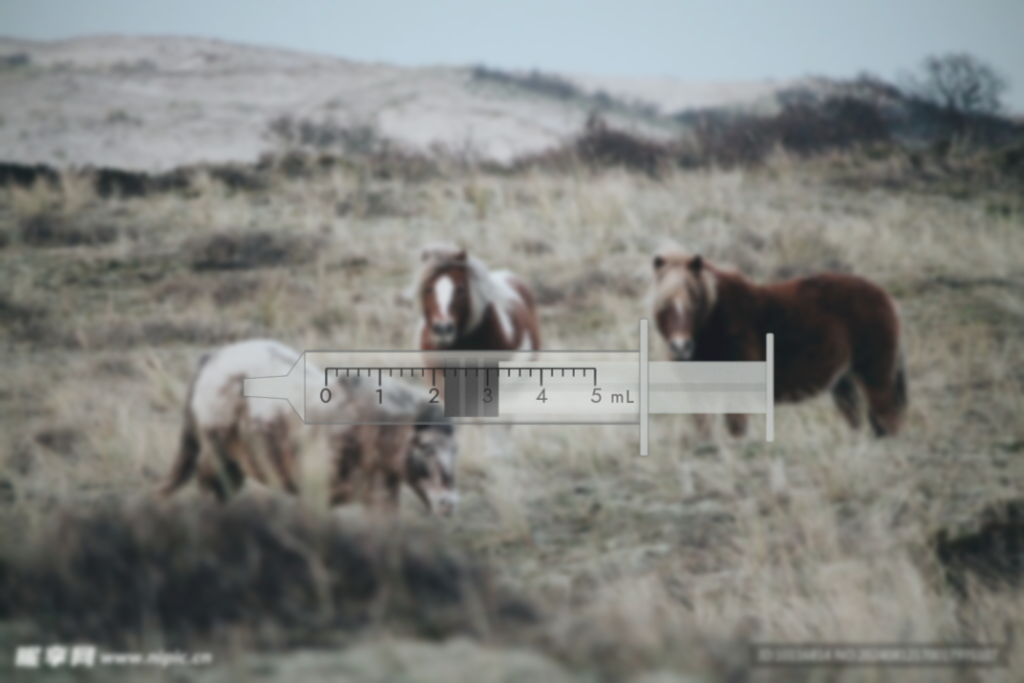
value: 2.2mL
